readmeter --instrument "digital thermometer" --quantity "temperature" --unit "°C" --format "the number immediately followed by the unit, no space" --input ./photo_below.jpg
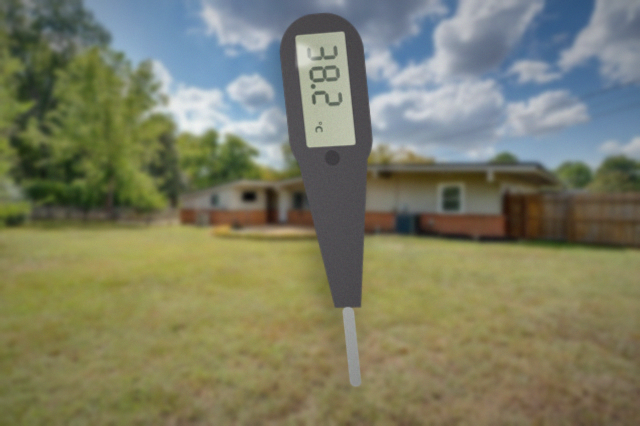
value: 38.2°C
